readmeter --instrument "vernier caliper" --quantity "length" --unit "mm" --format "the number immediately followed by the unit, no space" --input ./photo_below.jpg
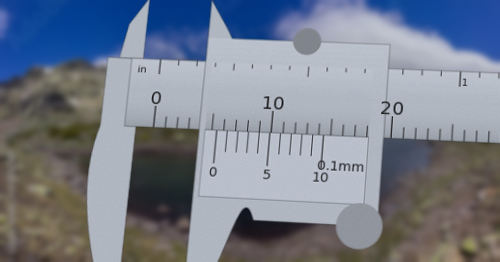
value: 5.4mm
